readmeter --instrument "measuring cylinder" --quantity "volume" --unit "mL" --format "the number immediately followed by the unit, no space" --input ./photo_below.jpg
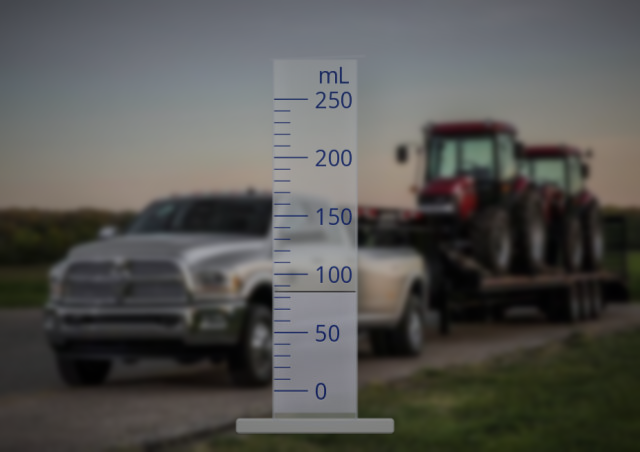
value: 85mL
